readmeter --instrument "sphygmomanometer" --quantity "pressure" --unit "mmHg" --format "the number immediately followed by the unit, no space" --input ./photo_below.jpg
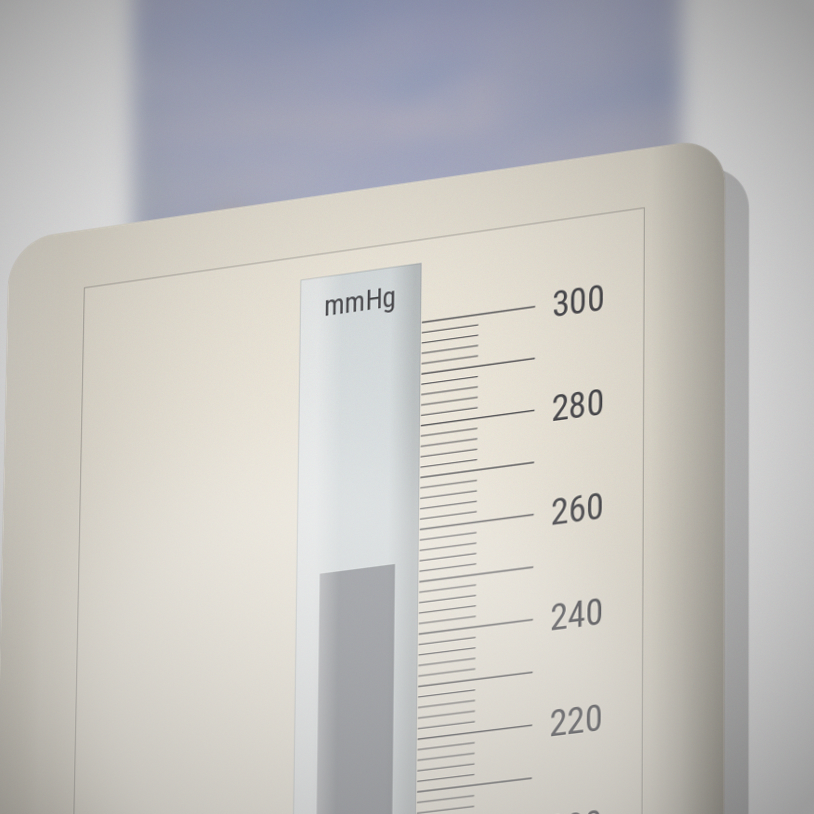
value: 254mmHg
